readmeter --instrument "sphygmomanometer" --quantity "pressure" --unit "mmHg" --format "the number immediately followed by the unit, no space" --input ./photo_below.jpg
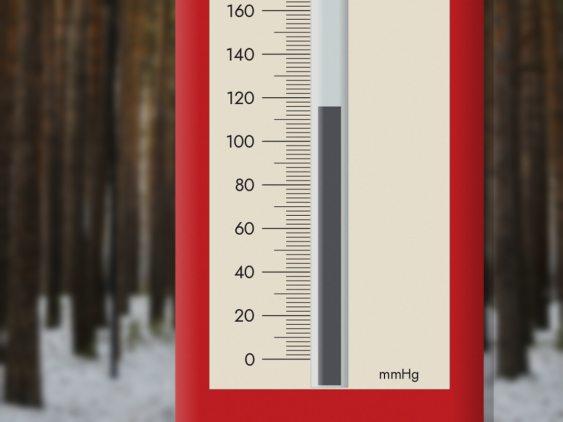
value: 116mmHg
